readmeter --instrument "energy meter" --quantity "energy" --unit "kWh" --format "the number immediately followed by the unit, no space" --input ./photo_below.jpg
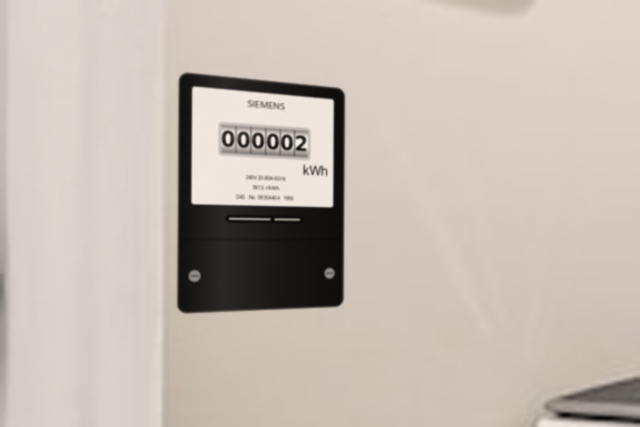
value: 2kWh
